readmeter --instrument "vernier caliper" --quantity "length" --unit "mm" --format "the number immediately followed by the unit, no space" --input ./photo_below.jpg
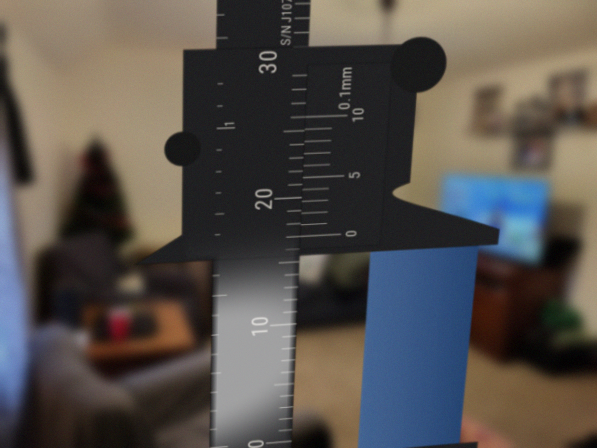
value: 17.0mm
